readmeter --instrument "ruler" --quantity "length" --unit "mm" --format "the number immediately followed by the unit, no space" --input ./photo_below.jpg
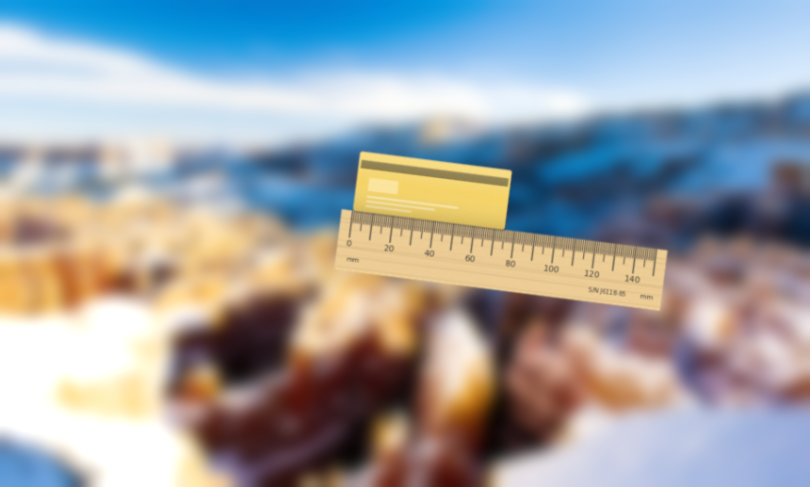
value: 75mm
